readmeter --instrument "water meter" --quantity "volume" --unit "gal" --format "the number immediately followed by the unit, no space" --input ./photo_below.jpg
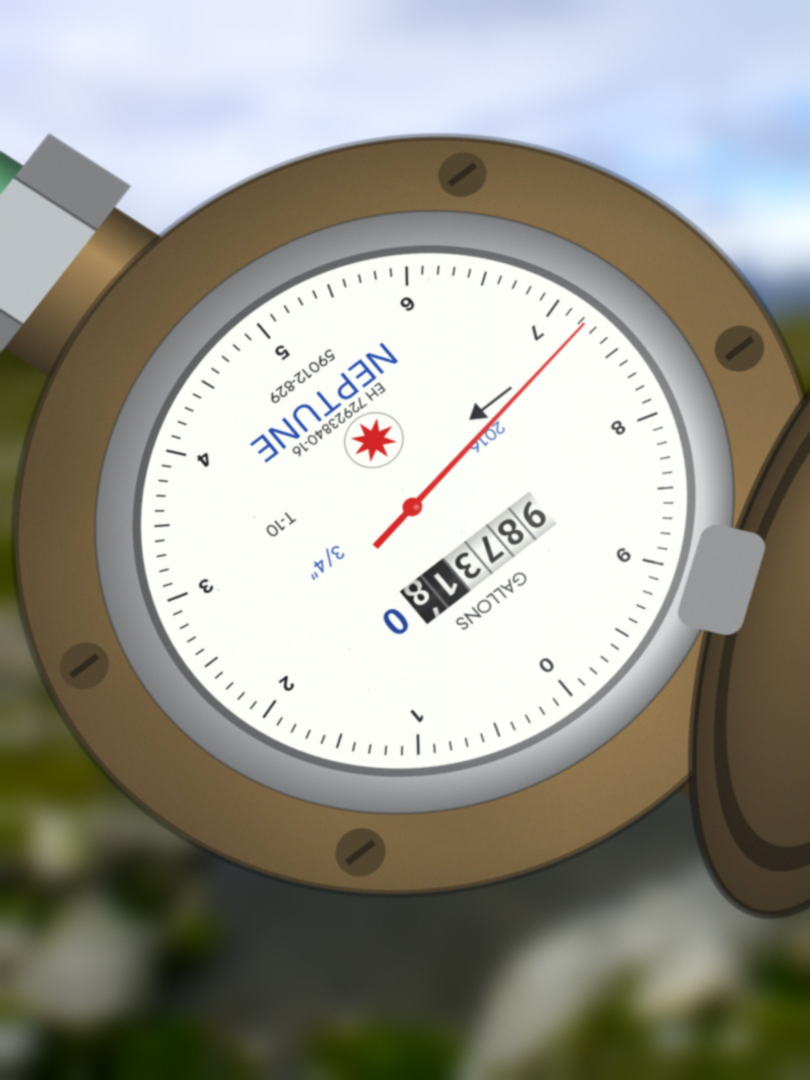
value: 9873177.2gal
